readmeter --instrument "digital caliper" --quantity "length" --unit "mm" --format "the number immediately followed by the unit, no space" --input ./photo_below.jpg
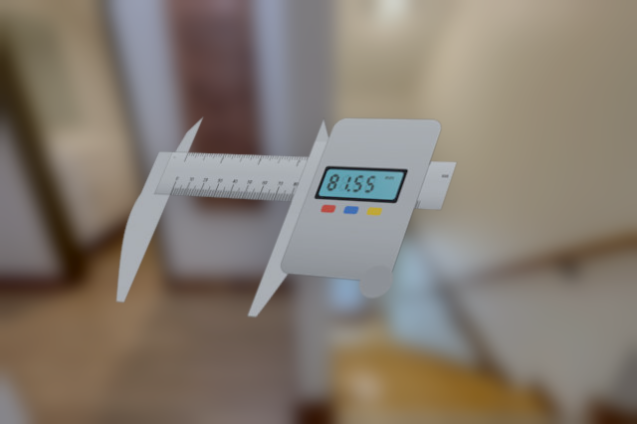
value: 81.55mm
